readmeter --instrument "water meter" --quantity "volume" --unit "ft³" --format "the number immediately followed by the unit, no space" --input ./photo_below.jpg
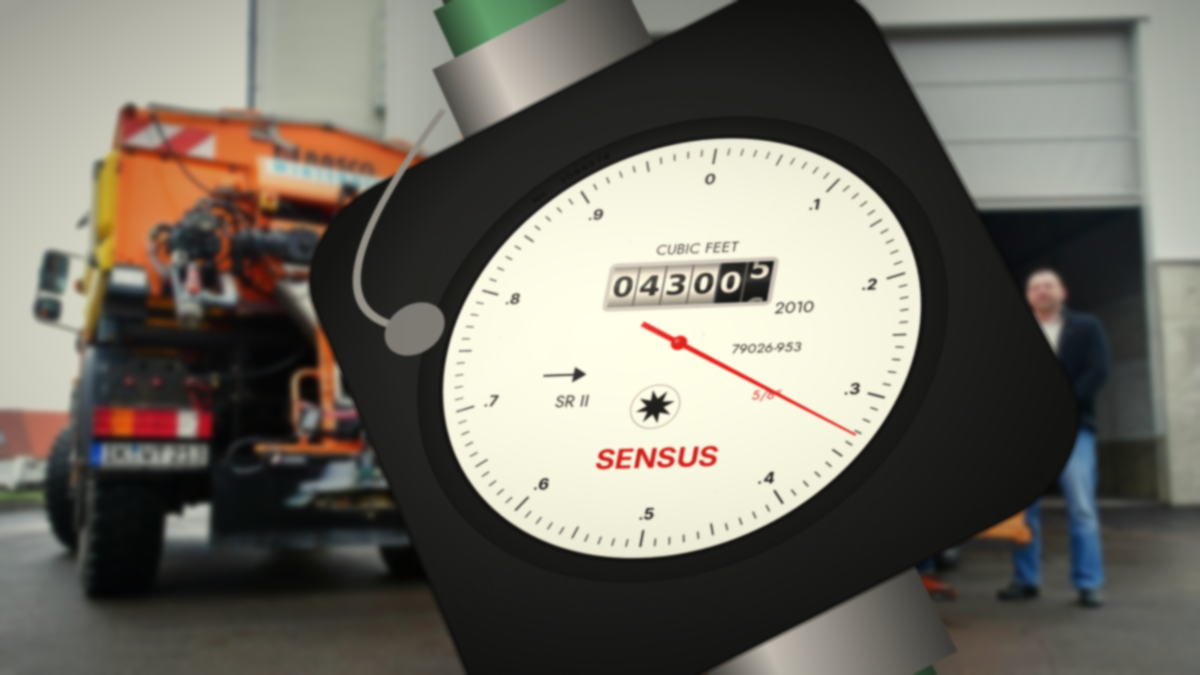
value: 43005.33ft³
